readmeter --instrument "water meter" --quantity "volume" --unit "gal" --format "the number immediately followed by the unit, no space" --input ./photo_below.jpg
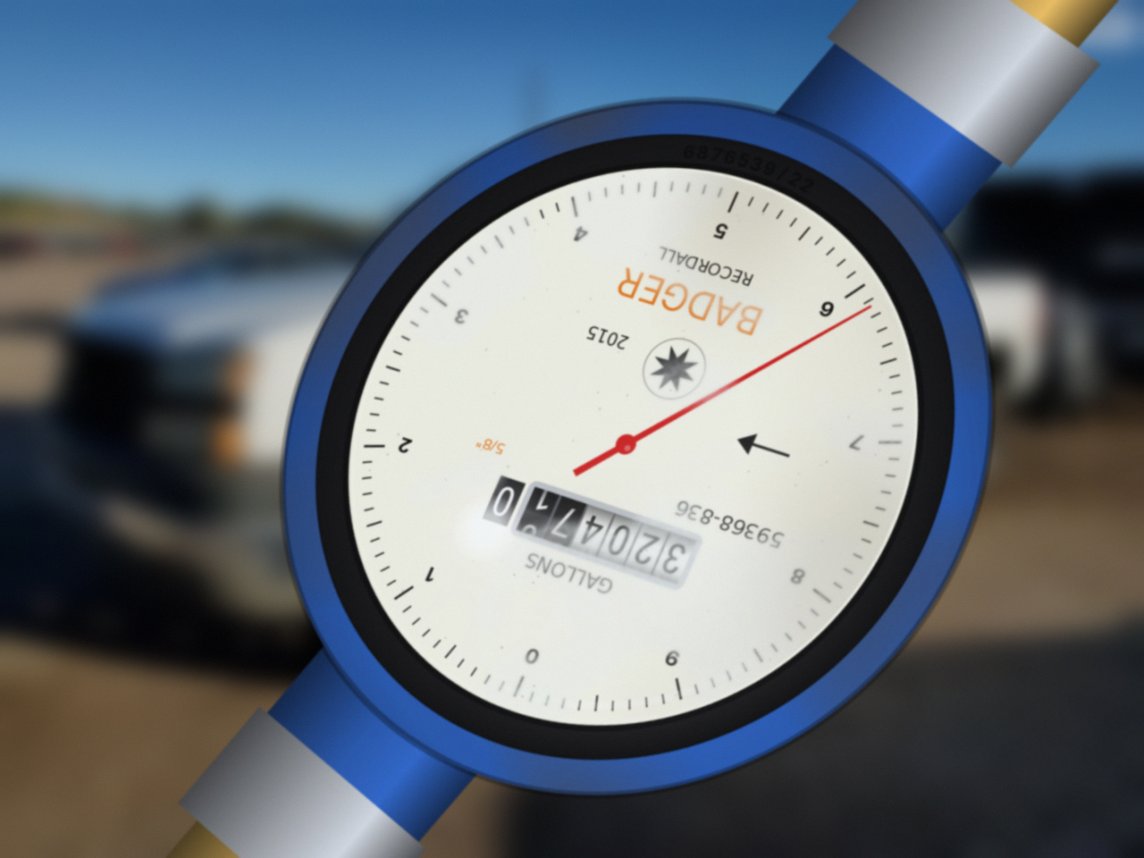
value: 3204706.1gal
